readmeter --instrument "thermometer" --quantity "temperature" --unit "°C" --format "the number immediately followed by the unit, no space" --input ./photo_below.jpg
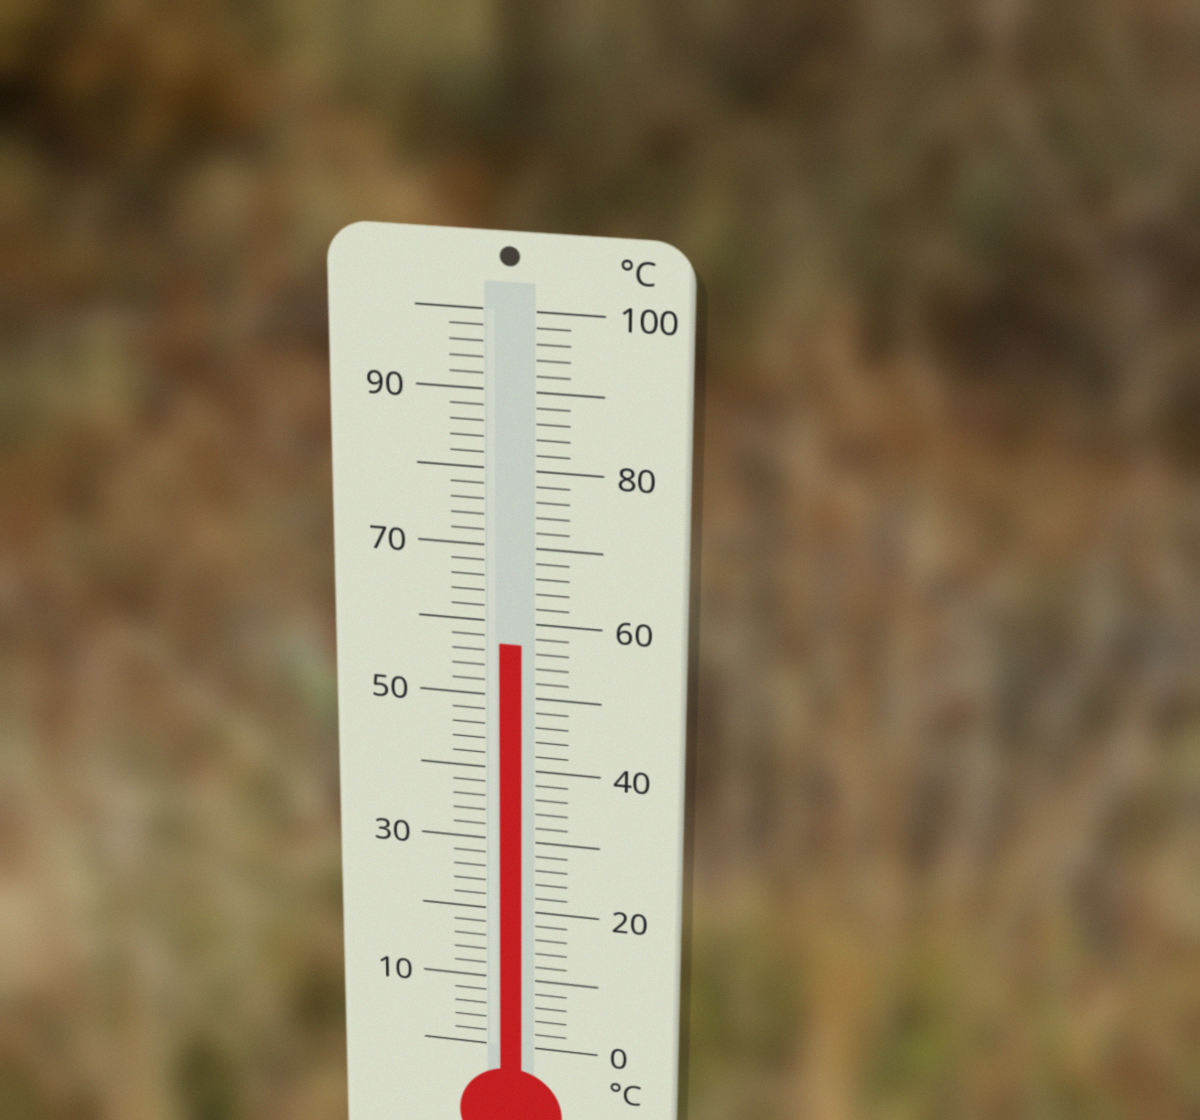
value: 57°C
